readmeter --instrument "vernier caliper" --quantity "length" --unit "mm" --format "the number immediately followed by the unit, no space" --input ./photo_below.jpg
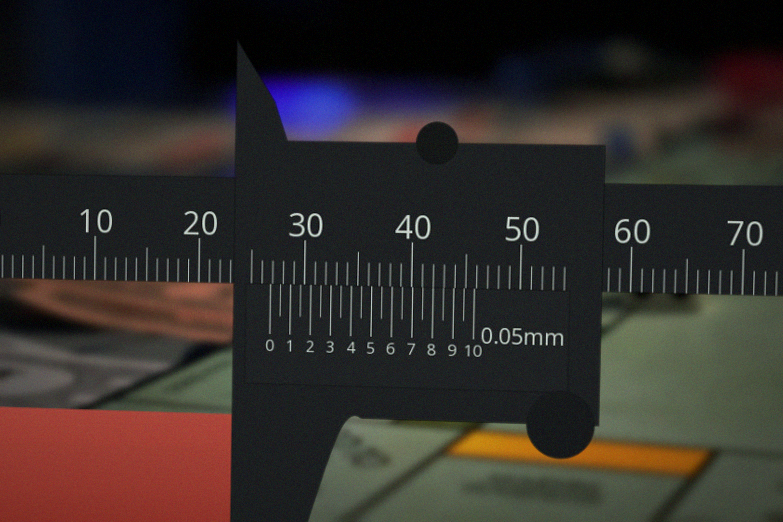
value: 26.8mm
